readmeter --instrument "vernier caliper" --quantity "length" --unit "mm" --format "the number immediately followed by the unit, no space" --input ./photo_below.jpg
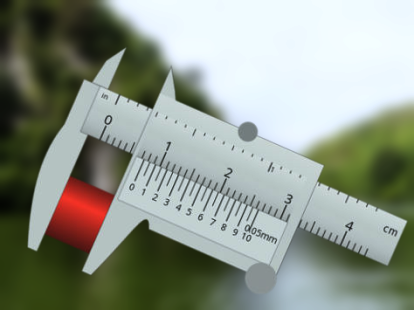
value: 7.4mm
